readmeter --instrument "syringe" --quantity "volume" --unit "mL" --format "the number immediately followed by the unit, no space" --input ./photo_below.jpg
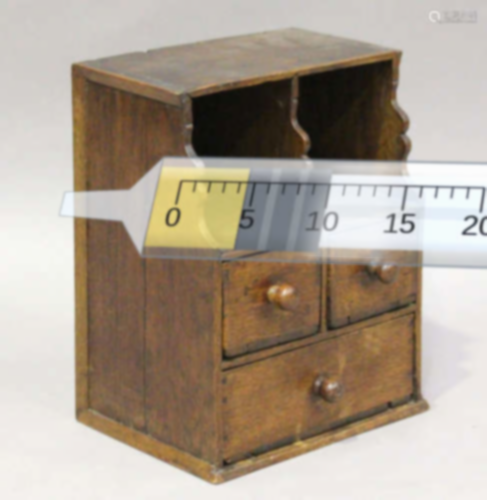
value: 4.5mL
